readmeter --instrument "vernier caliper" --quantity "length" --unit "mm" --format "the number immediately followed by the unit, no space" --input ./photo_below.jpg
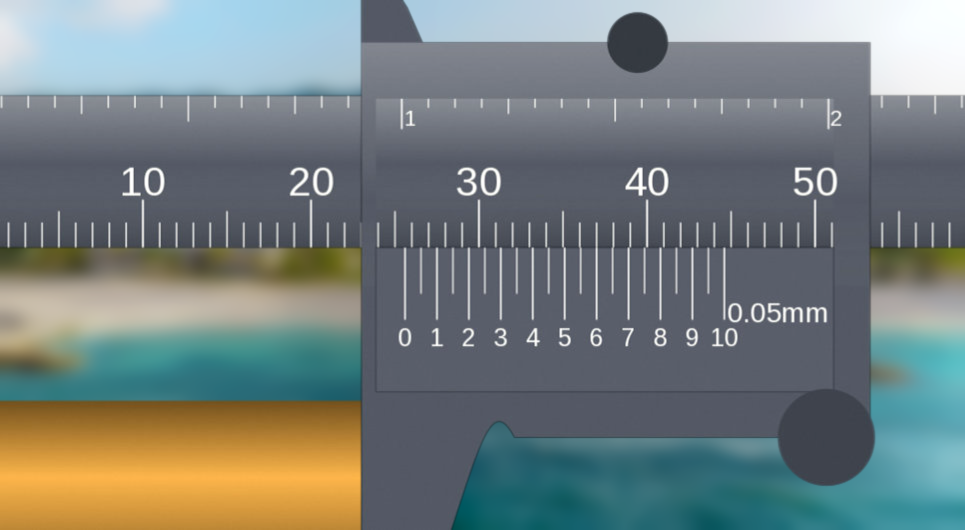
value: 25.6mm
